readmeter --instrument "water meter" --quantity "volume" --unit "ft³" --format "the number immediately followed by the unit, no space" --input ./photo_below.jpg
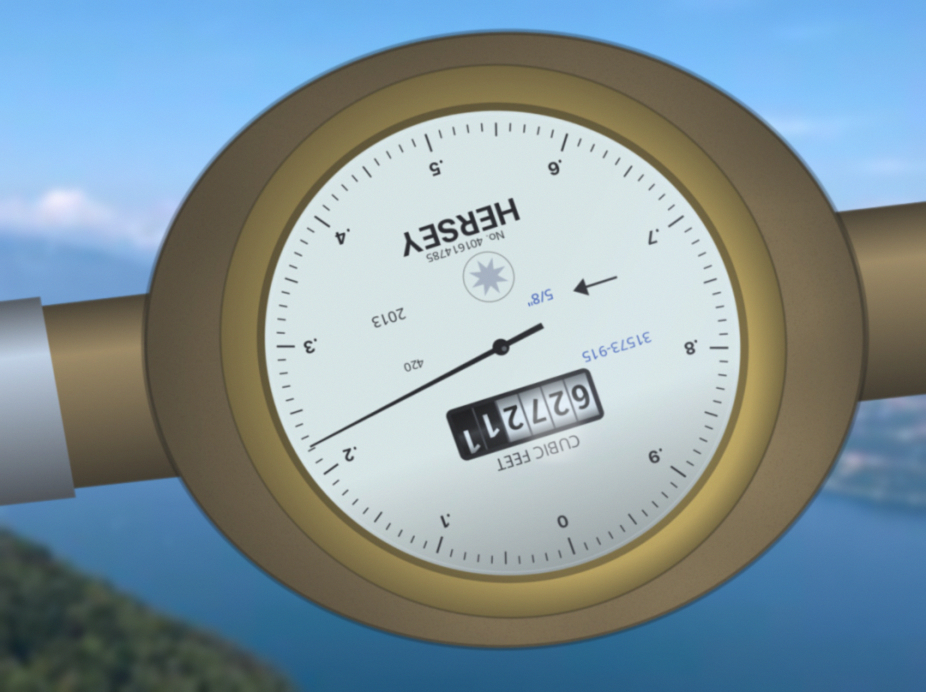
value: 627211.22ft³
